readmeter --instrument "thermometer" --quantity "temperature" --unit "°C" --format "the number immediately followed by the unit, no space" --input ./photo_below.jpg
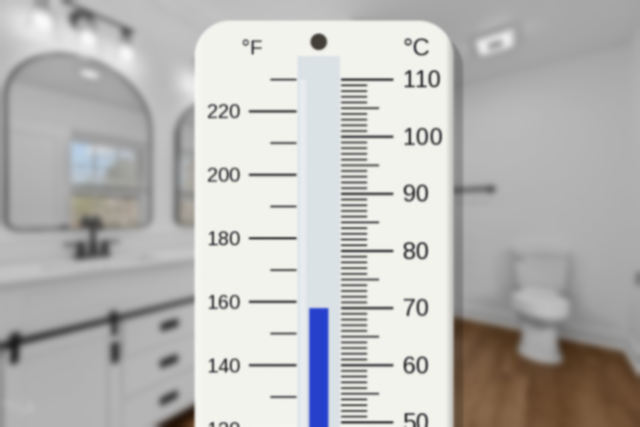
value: 70°C
